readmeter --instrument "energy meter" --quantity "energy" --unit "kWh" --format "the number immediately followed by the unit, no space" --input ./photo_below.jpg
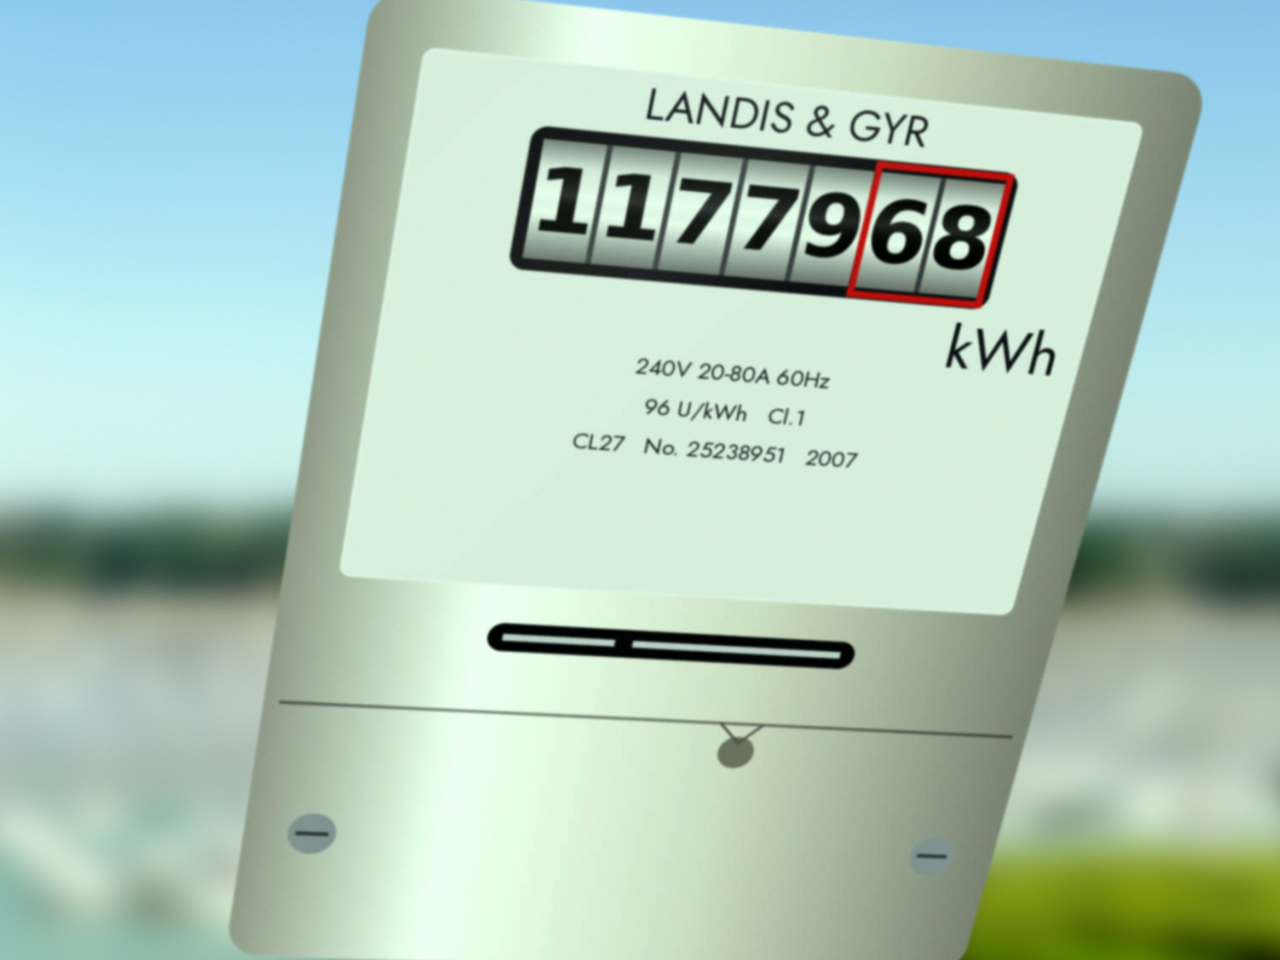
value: 11779.68kWh
